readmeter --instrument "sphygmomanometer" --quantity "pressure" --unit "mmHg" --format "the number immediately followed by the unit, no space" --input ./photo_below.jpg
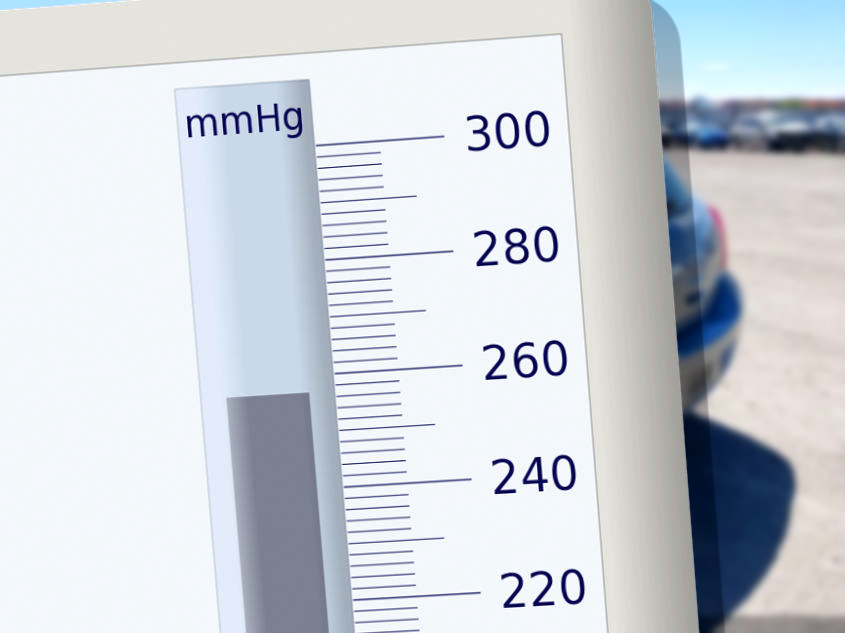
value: 257mmHg
